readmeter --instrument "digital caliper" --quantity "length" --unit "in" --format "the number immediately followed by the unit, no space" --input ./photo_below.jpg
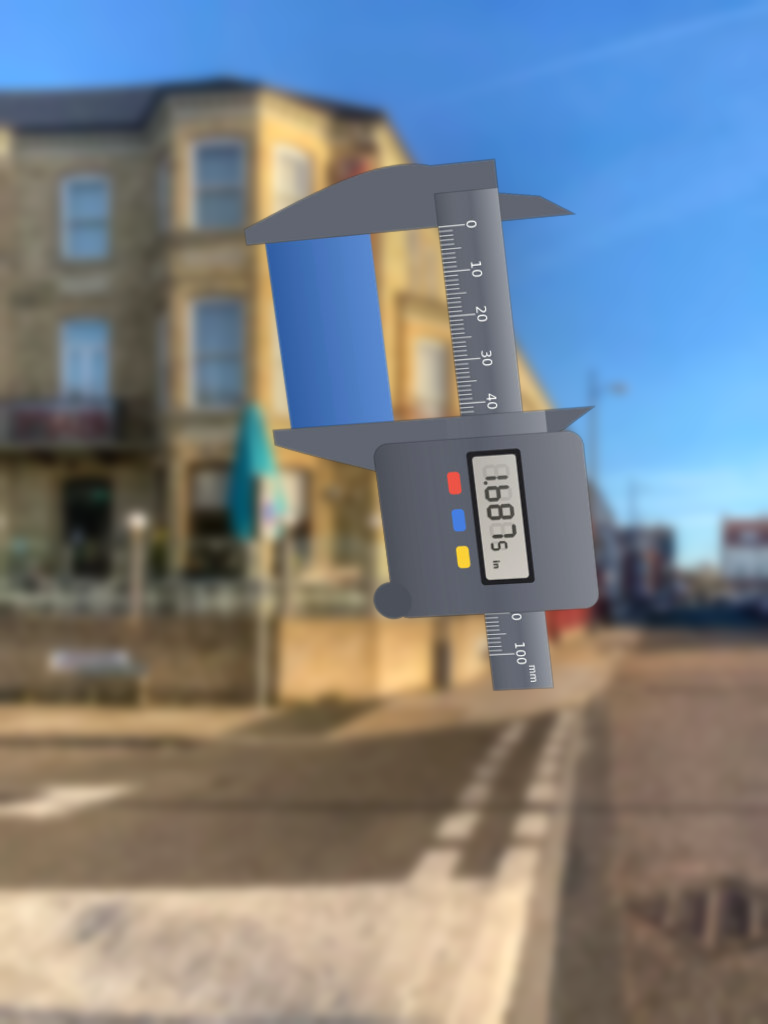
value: 1.6875in
